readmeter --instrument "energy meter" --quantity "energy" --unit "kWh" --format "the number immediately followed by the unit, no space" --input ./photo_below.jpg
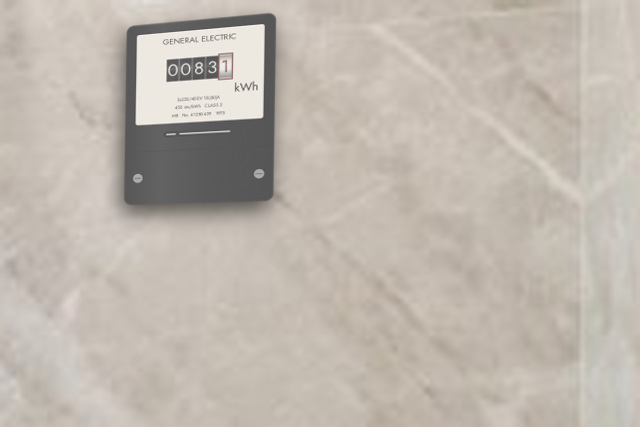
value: 83.1kWh
